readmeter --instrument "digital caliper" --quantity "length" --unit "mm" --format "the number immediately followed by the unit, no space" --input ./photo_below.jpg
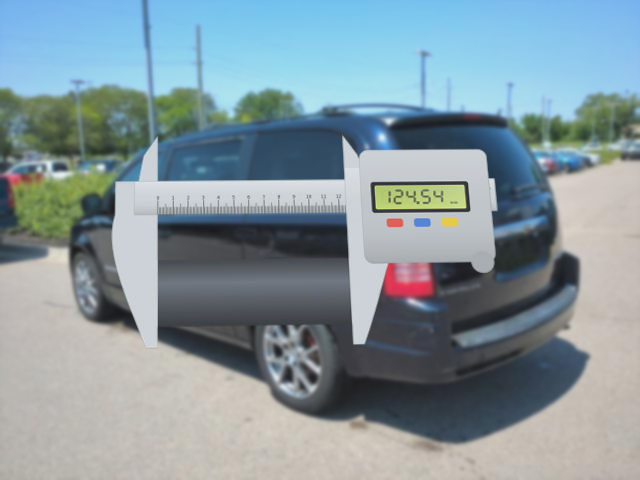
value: 124.54mm
